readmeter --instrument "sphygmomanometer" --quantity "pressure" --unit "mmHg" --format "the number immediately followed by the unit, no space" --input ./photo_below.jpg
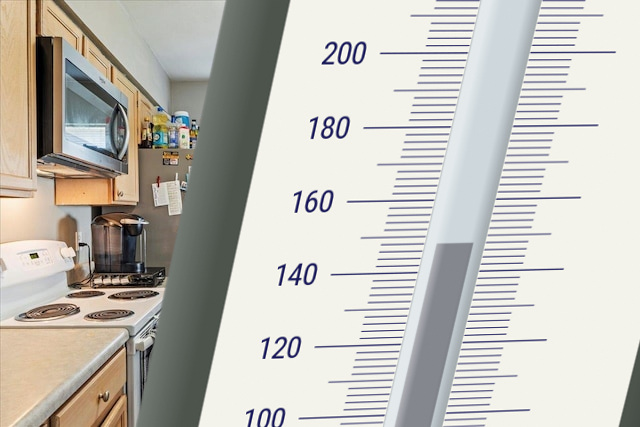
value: 148mmHg
